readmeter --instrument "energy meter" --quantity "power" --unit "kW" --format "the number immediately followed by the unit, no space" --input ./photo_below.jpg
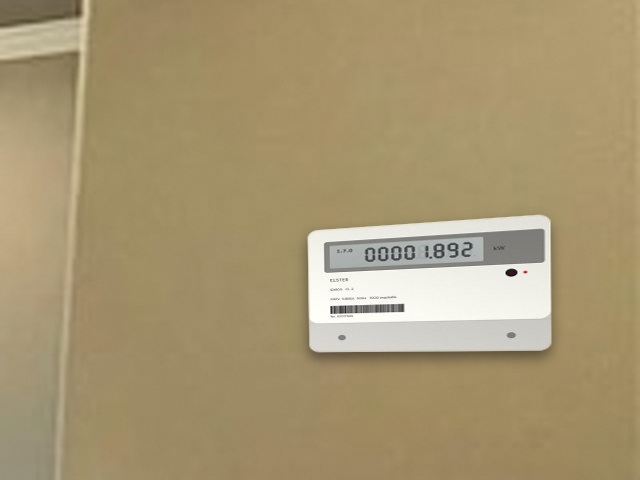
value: 1.892kW
